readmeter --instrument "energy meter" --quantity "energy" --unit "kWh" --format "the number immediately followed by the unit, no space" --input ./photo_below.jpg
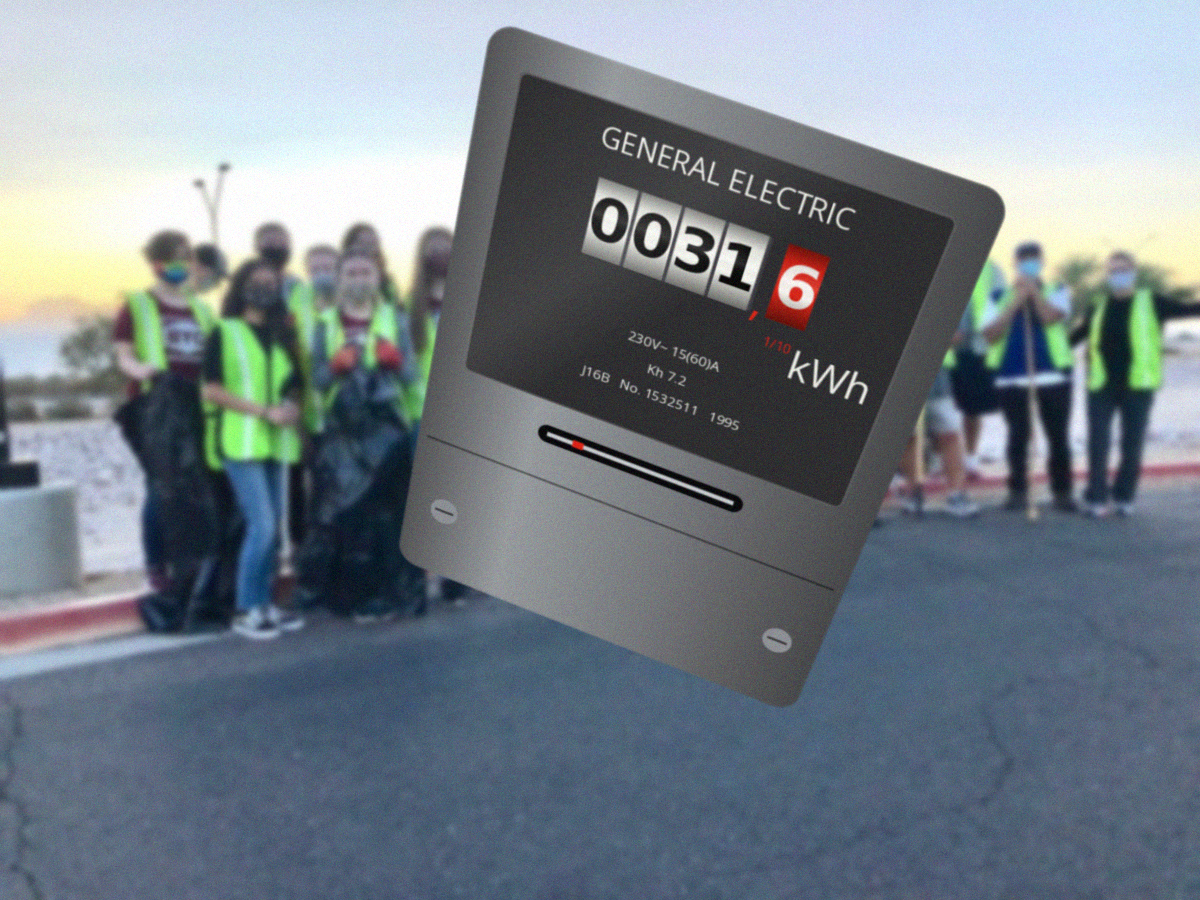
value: 31.6kWh
